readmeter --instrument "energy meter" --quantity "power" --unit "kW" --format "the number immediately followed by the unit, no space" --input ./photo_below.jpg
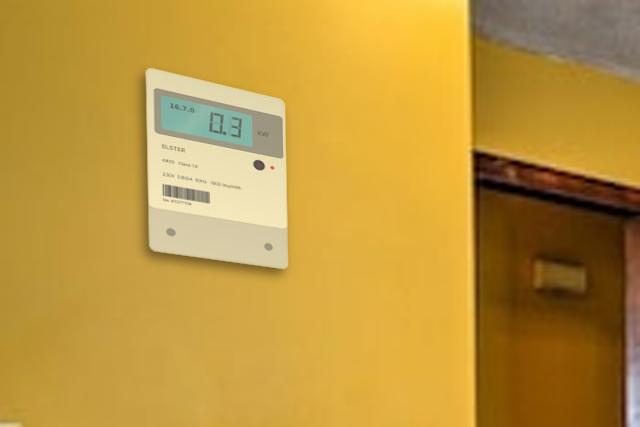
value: 0.3kW
